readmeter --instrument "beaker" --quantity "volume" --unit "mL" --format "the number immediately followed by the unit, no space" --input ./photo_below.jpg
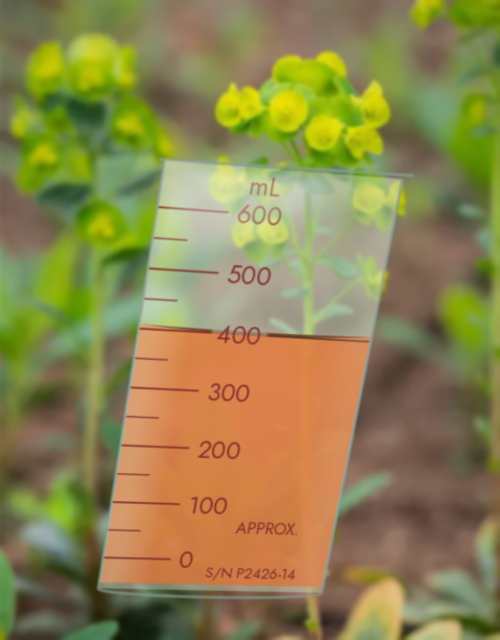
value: 400mL
